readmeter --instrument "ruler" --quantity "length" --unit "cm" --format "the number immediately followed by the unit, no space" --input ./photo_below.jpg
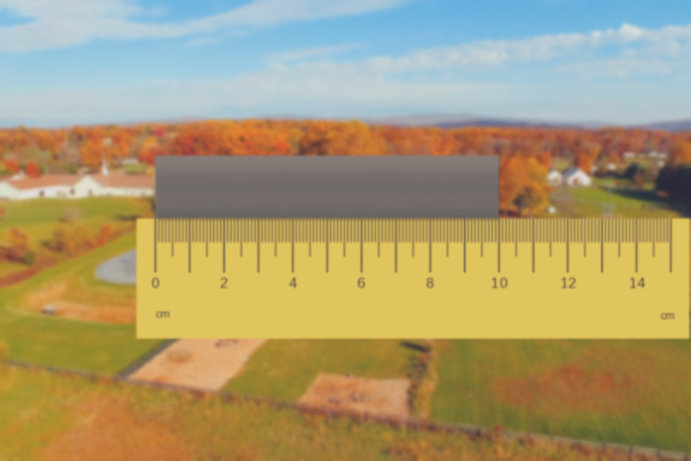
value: 10cm
